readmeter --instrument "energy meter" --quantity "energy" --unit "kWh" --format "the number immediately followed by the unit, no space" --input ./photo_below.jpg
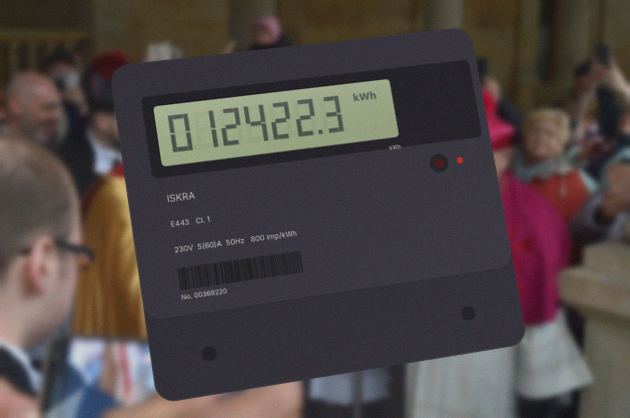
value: 12422.3kWh
